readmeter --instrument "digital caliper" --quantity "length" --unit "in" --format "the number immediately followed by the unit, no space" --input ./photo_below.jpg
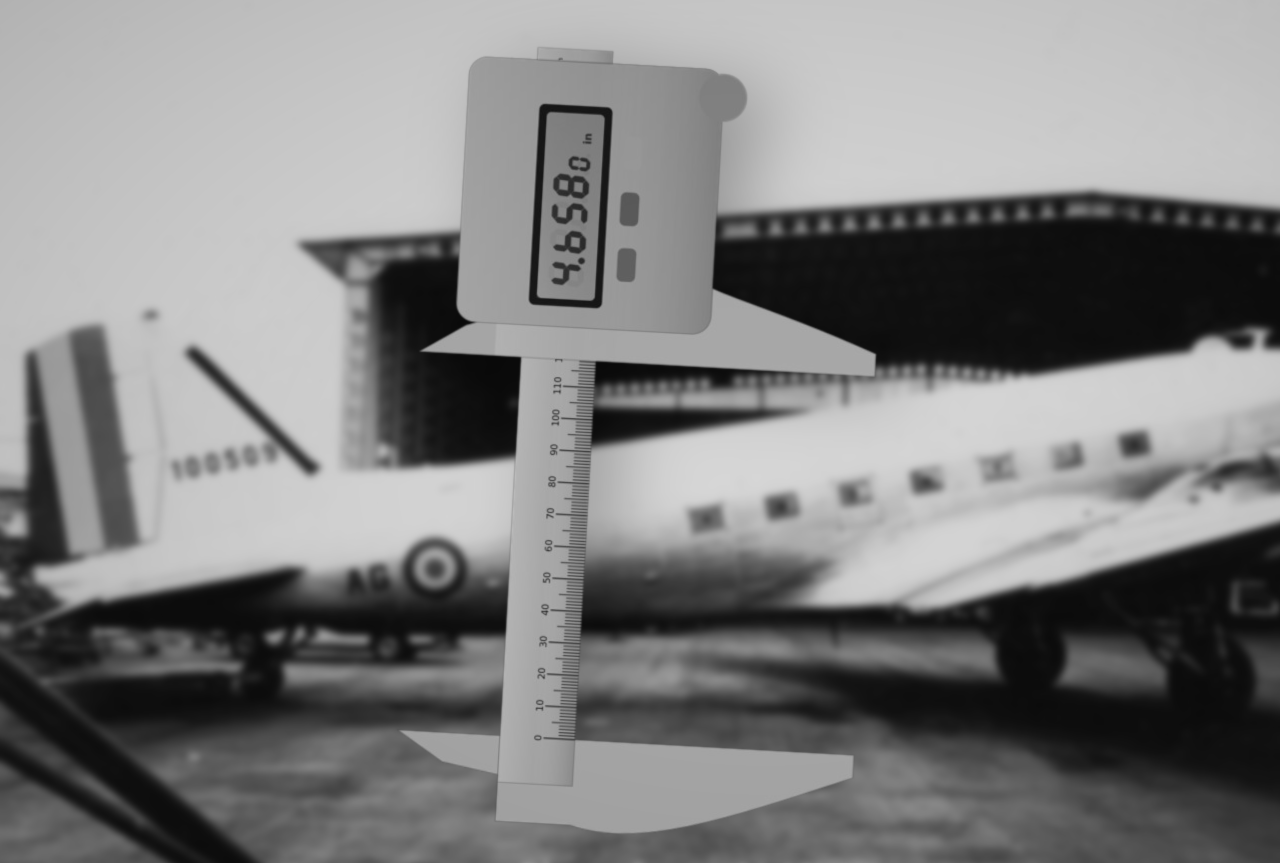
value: 4.6580in
